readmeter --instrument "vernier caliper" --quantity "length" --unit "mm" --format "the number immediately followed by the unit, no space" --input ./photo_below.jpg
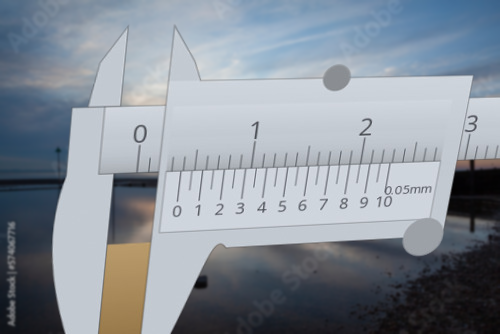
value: 3.8mm
